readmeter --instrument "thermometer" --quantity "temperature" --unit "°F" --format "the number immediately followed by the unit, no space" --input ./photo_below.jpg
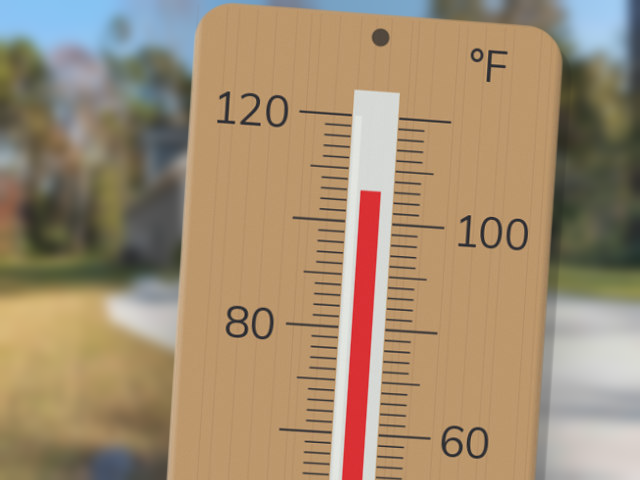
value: 106°F
